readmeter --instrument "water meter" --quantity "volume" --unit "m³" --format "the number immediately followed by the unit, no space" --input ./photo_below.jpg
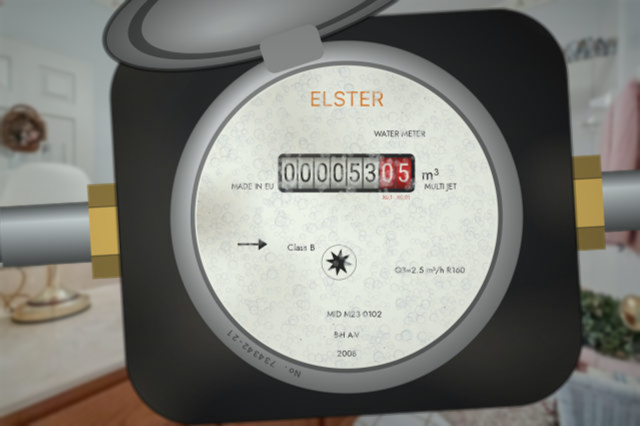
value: 53.05m³
